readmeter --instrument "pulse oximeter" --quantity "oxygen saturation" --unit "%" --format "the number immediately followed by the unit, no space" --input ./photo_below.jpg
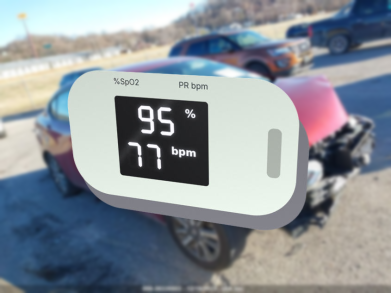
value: 95%
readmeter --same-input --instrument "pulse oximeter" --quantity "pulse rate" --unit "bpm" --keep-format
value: 77bpm
